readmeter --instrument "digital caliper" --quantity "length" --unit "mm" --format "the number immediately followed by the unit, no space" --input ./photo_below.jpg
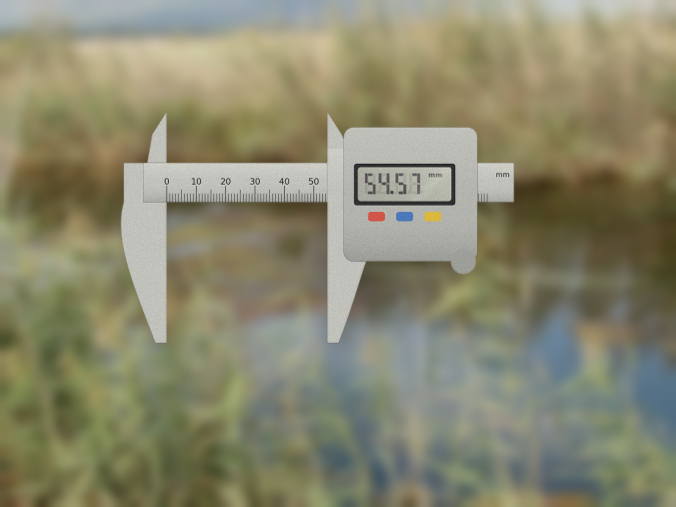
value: 54.57mm
